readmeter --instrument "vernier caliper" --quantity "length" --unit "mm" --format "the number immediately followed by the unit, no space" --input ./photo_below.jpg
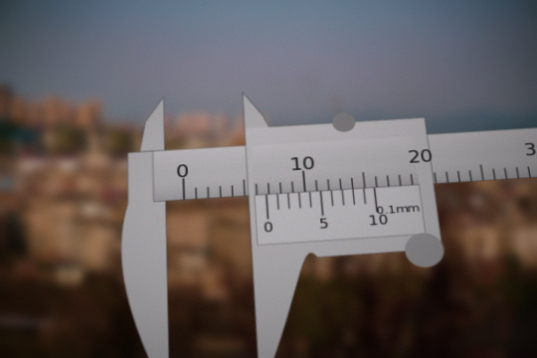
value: 6.8mm
